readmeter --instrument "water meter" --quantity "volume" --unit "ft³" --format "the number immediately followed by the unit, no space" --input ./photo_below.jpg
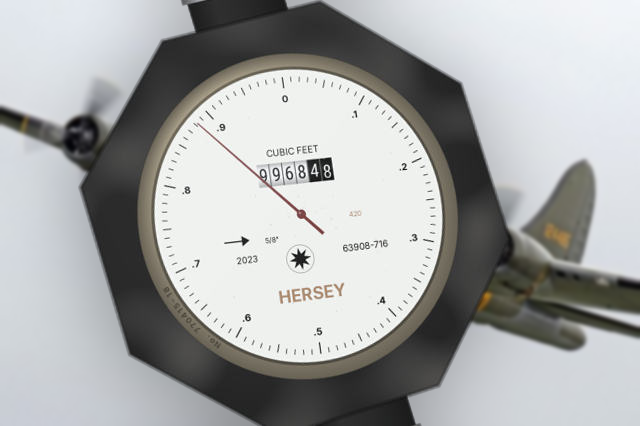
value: 996847.88ft³
